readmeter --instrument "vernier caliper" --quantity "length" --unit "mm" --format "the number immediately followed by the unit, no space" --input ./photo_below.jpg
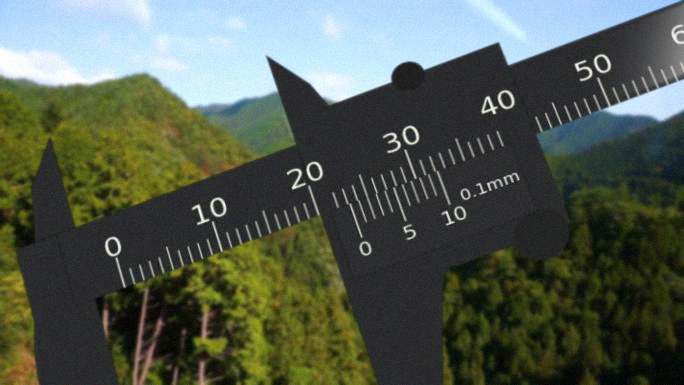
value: 23.2mm
